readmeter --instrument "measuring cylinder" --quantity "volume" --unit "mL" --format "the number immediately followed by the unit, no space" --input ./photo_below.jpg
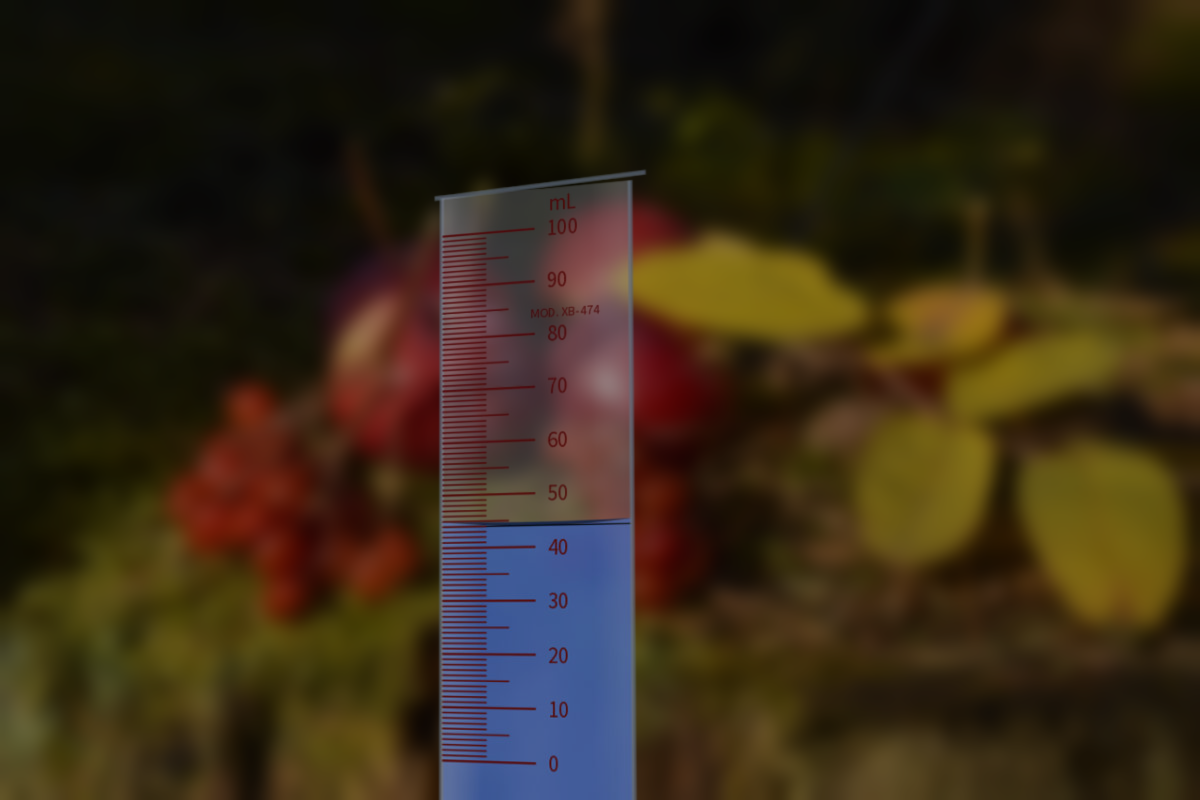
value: 44mL
